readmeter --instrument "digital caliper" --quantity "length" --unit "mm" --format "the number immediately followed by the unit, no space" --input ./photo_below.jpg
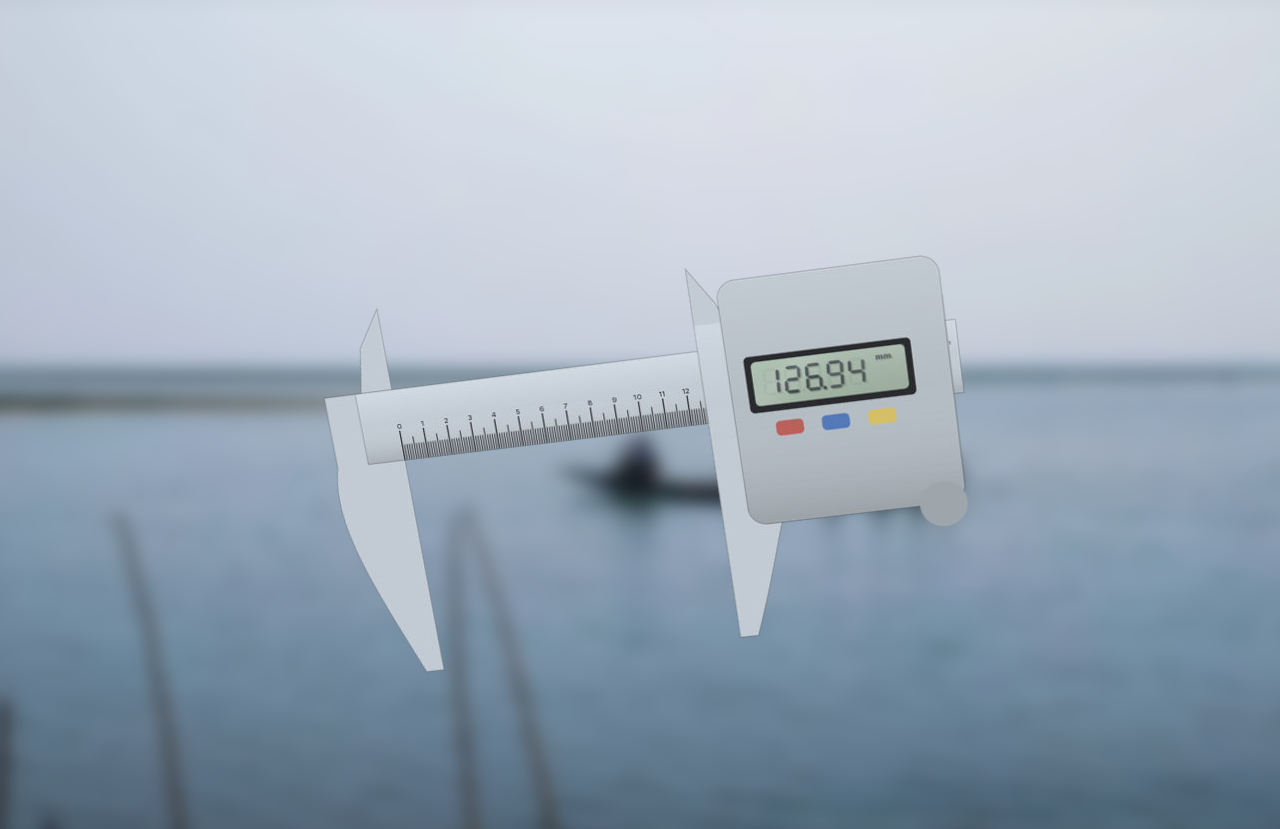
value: 126.94mm
